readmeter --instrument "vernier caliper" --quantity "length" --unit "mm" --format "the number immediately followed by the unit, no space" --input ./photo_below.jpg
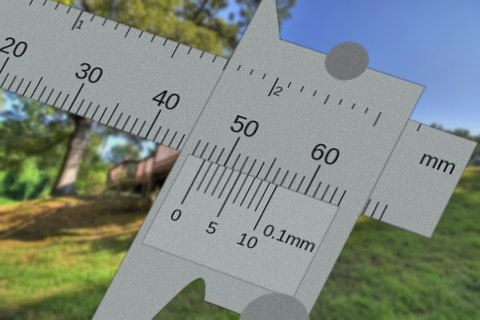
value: 47.6mm
